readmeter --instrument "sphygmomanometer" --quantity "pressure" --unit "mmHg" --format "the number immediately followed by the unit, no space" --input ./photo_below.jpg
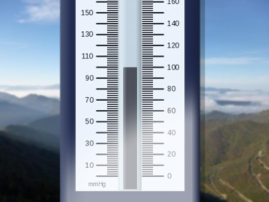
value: 100mmHg
